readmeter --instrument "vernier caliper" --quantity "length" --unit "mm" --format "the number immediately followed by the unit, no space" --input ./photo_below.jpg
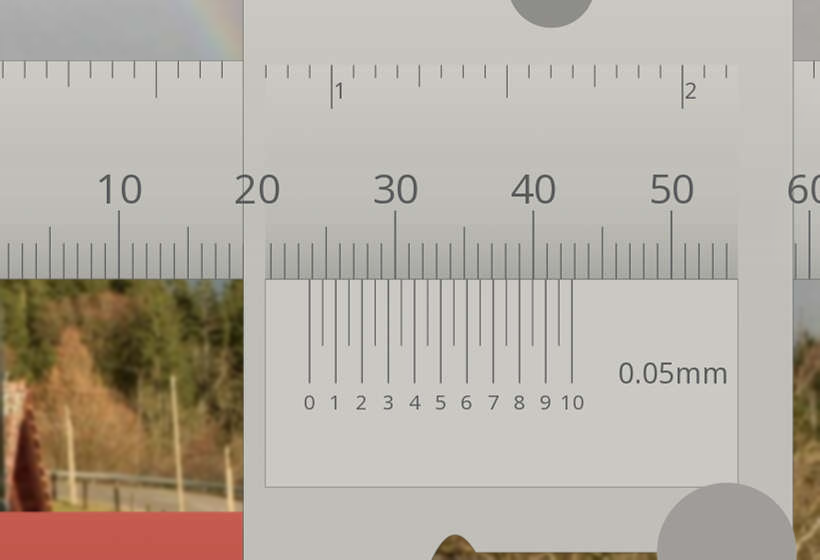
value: 23.8mm
